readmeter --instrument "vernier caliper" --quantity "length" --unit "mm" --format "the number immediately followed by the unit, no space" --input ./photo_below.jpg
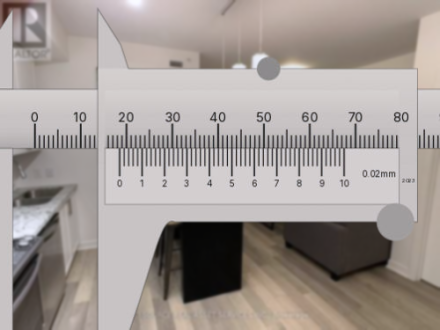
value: 18.5mm
